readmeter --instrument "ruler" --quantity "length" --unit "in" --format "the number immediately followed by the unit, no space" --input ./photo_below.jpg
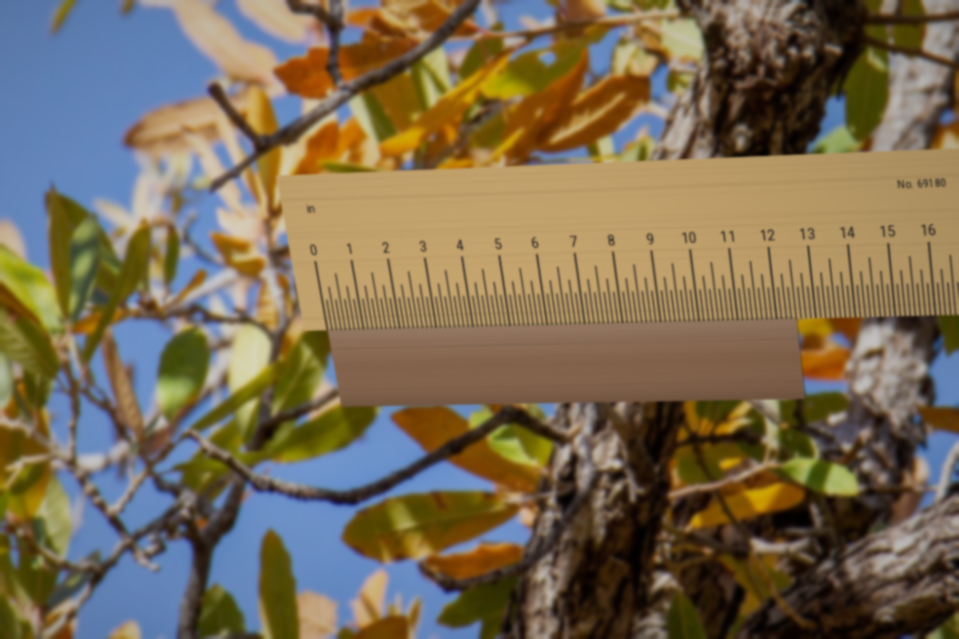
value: 12.5in
